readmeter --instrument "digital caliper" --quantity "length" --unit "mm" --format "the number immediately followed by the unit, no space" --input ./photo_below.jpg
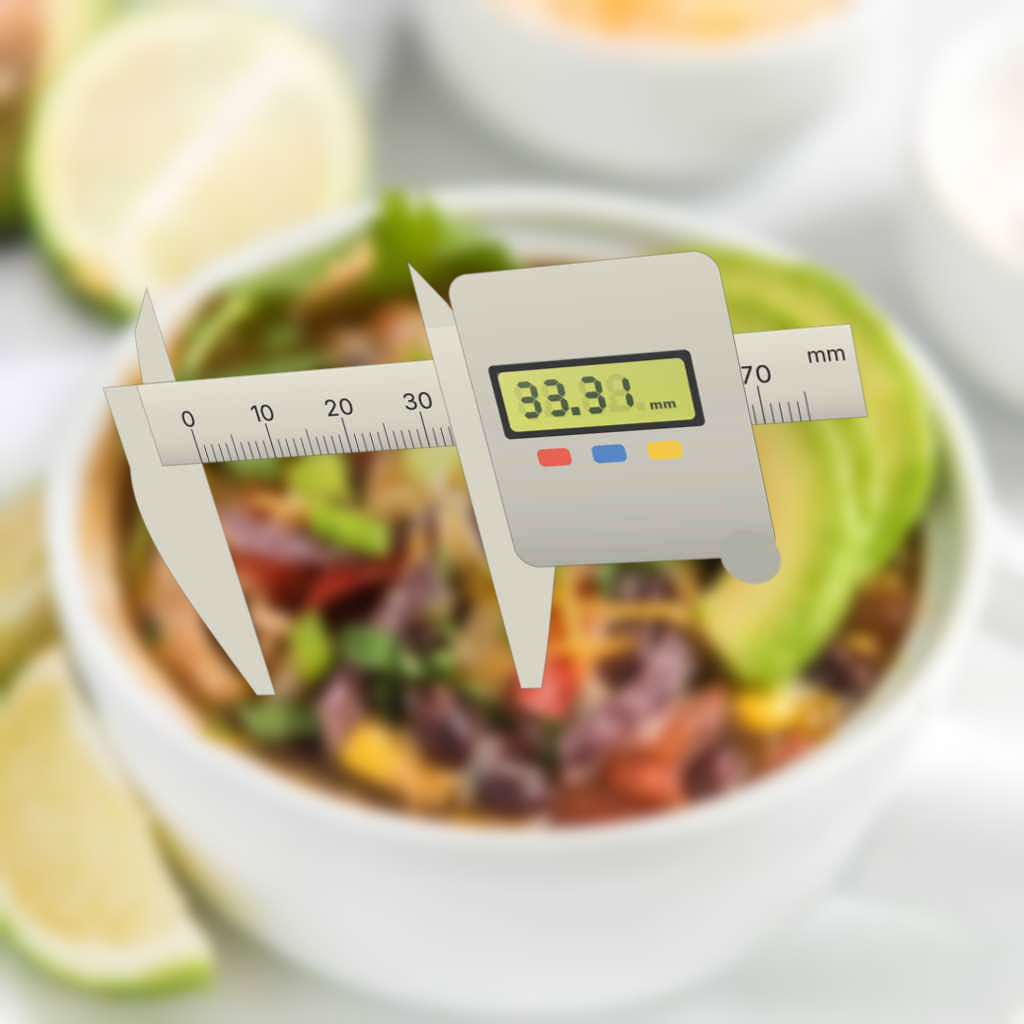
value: 33.31mm
